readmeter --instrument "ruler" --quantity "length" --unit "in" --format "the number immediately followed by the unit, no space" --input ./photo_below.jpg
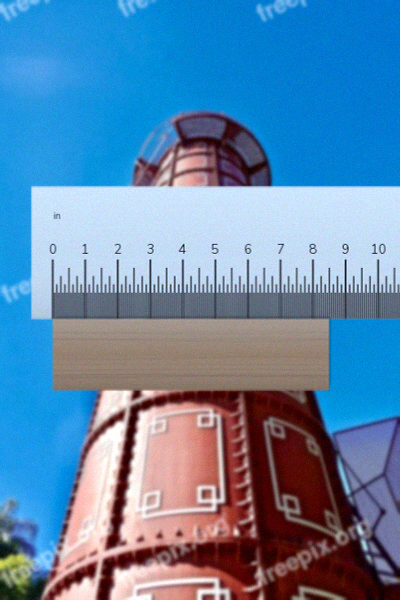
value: 8.5in
